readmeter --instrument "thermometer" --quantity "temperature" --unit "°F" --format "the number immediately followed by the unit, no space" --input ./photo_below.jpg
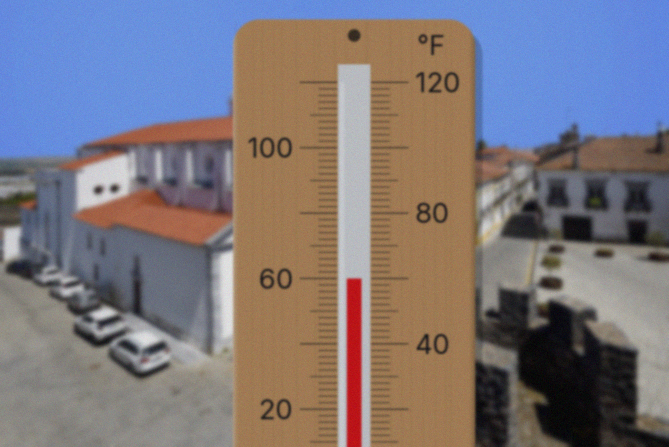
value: 60°F
